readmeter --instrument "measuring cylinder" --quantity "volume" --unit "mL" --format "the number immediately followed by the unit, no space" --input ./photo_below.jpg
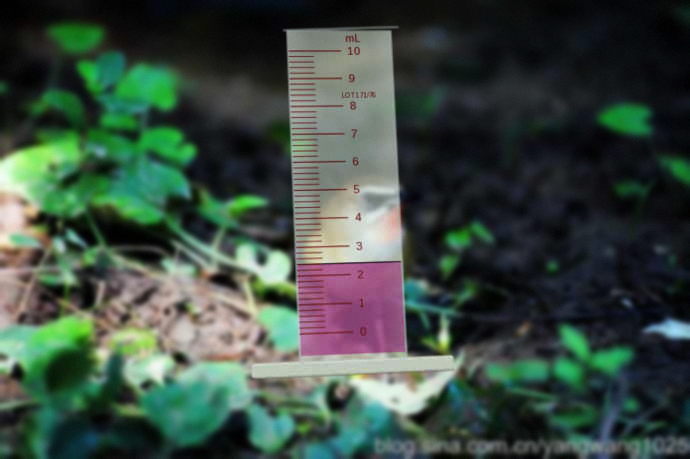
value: 2.4mL
